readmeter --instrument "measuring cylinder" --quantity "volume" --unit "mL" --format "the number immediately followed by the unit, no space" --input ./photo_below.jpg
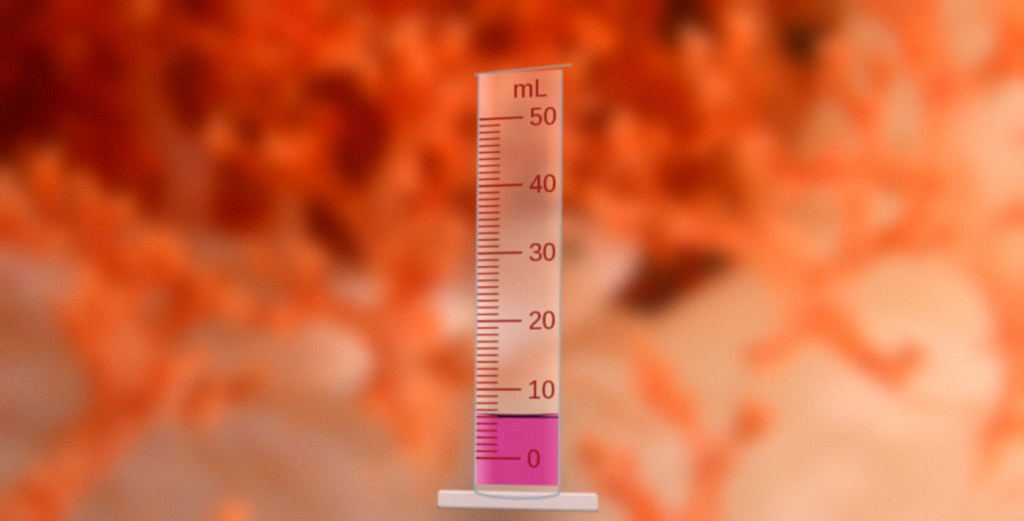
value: 6mL
